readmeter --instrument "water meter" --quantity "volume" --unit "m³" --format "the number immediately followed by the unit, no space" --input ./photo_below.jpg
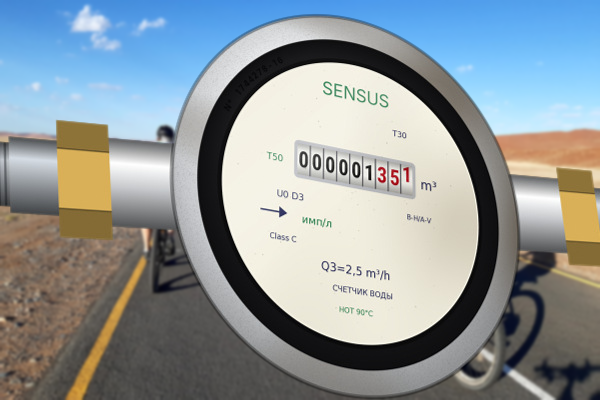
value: 1.351m³
